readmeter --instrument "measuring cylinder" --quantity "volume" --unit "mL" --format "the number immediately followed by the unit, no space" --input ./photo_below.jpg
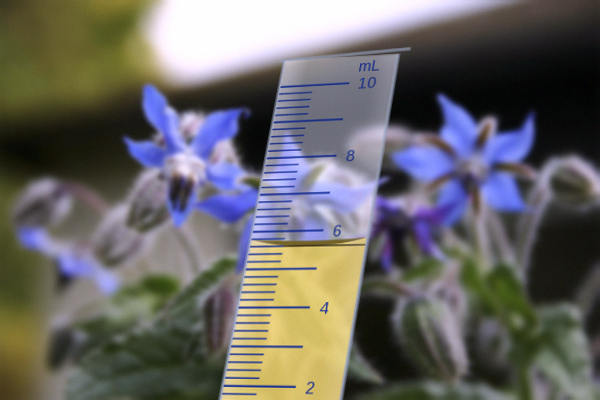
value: 5.6mL
